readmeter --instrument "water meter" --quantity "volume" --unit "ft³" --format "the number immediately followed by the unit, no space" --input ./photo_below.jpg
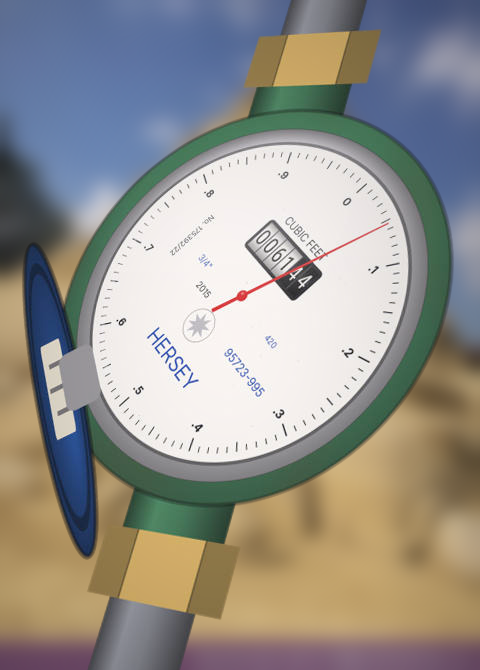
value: 6144.05ft³
